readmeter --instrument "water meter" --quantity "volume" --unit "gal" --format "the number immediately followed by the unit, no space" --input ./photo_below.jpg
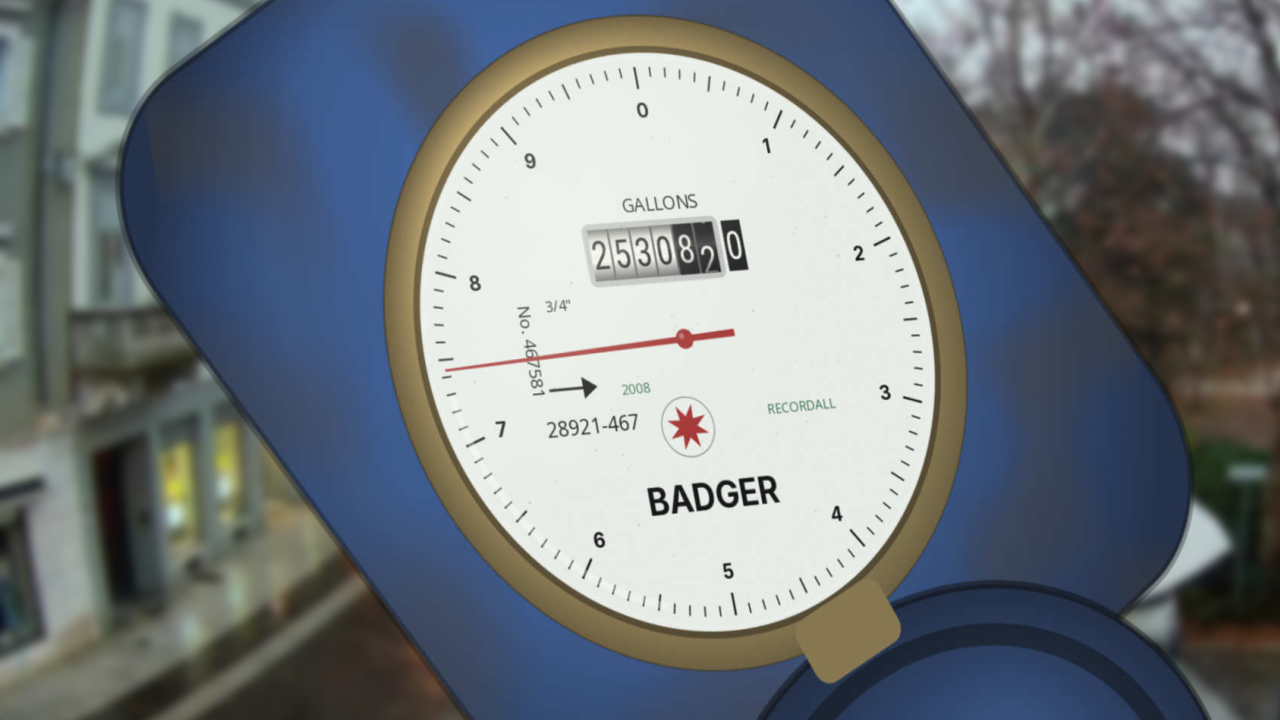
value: 2530817.4gal
